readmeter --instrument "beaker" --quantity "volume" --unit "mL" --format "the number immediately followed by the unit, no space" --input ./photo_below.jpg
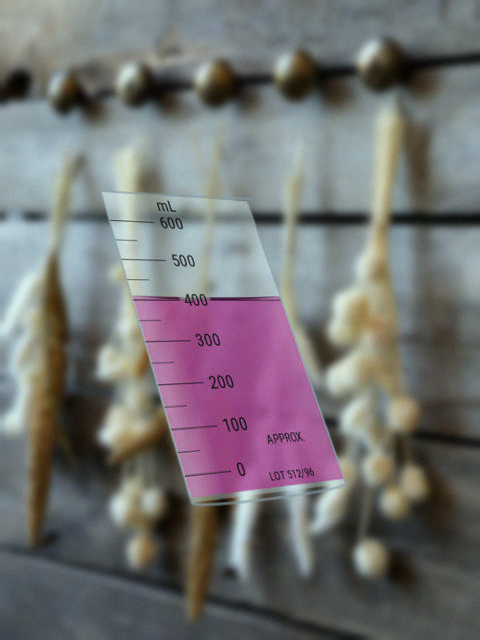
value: 400mL
